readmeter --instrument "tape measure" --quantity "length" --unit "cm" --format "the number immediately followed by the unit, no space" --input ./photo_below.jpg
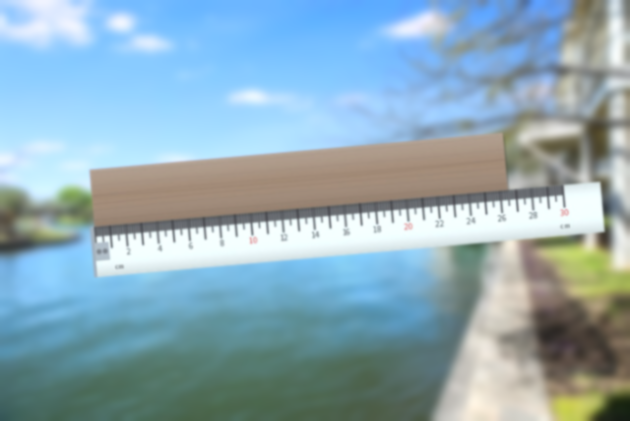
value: 26.5cm
